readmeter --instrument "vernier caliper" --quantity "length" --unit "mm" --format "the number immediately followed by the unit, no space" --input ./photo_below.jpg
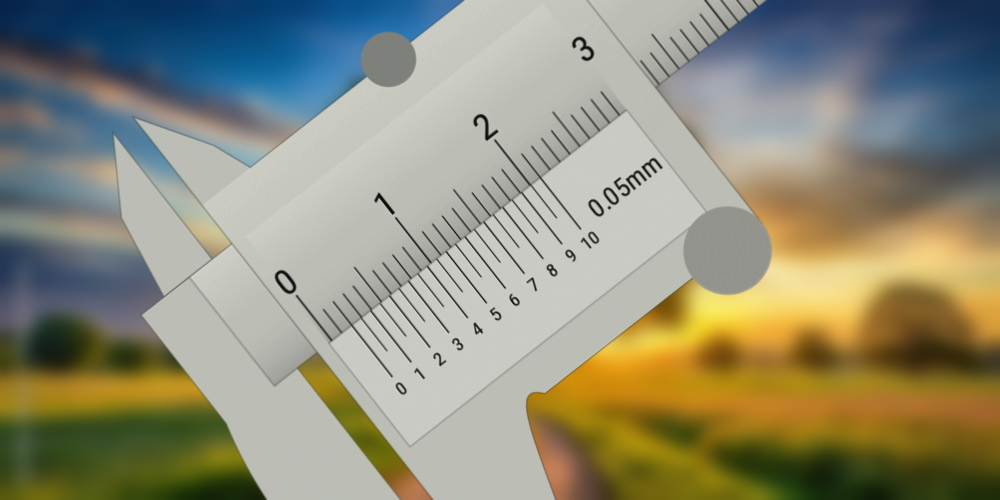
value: 2.0mm
